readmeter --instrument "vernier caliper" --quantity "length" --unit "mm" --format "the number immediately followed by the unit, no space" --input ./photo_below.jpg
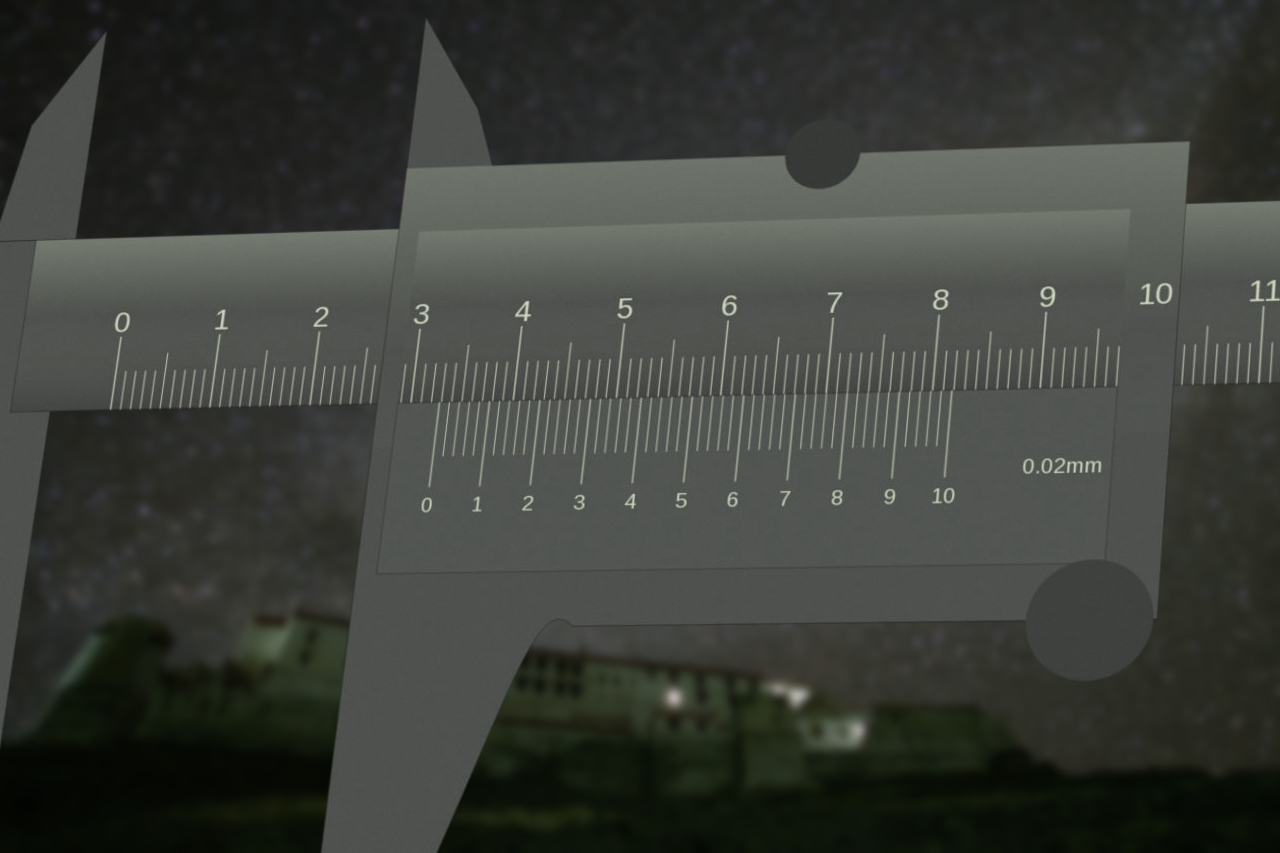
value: 32.8mm
